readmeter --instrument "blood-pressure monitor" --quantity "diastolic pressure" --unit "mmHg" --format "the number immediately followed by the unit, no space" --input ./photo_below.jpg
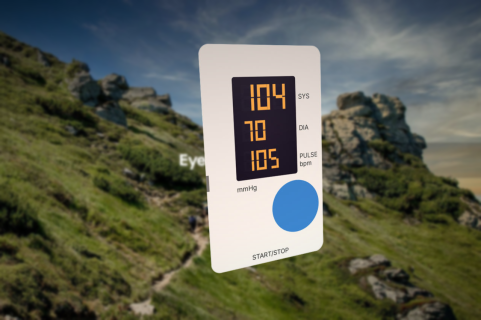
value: 70mmHg
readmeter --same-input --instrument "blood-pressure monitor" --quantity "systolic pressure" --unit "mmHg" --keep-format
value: 104mmHg
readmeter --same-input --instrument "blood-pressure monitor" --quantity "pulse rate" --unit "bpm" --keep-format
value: 105bpm
